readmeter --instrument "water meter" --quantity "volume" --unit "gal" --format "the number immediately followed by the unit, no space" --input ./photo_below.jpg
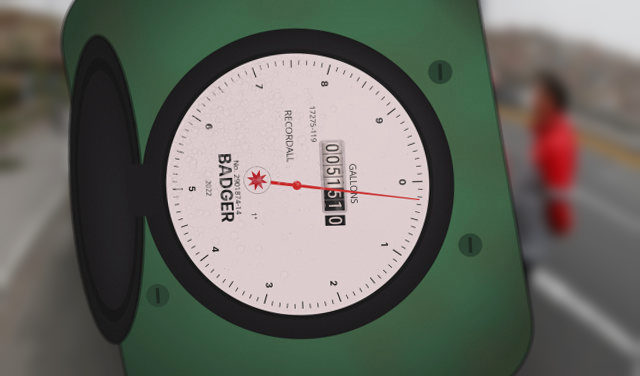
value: 51510.2gal
